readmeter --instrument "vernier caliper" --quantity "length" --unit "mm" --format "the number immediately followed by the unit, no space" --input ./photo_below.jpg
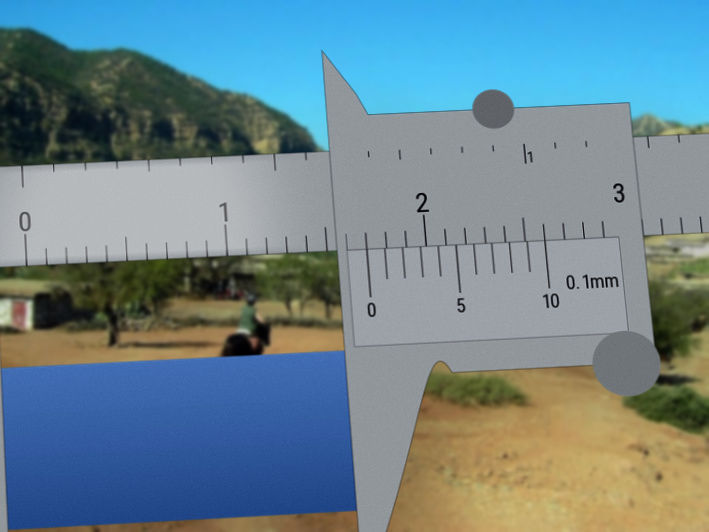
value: 17.0mm
